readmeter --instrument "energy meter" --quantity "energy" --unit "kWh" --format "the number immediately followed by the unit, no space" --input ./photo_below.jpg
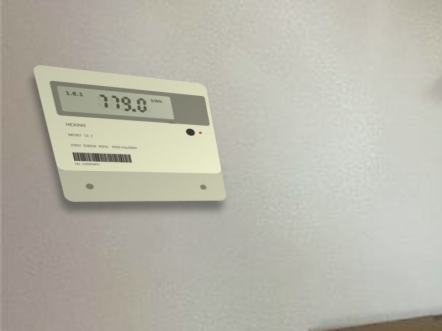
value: 779.0kWh
